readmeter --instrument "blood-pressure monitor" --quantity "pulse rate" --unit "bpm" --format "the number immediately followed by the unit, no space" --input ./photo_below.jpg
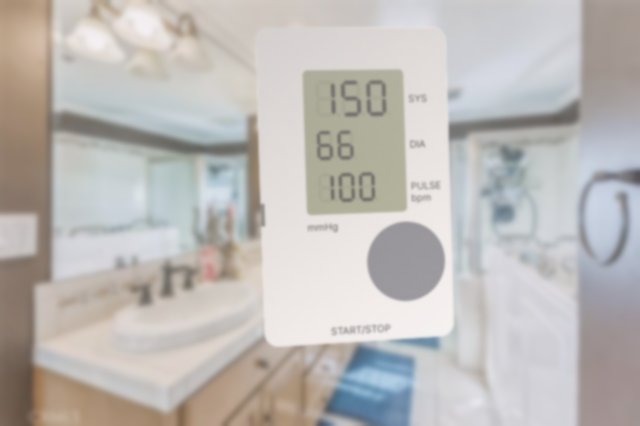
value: 100bpm
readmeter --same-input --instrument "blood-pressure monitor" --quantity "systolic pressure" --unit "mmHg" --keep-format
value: 150mmHg
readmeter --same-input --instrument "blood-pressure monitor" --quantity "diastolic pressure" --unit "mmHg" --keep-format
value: 66mmHg
